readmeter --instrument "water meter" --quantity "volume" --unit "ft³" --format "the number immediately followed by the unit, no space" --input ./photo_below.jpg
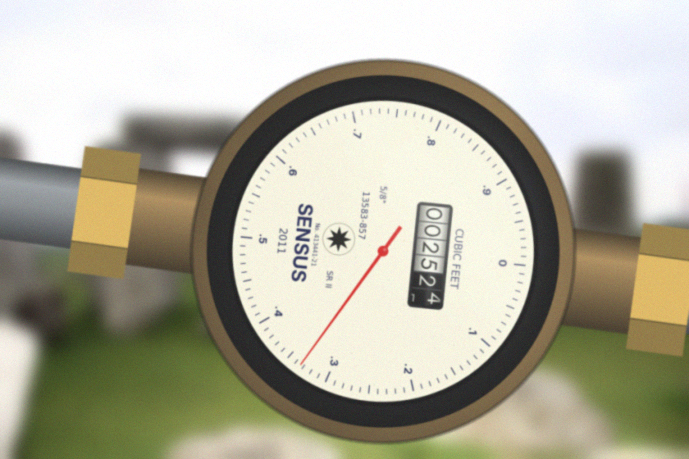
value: 2524.33ft³
